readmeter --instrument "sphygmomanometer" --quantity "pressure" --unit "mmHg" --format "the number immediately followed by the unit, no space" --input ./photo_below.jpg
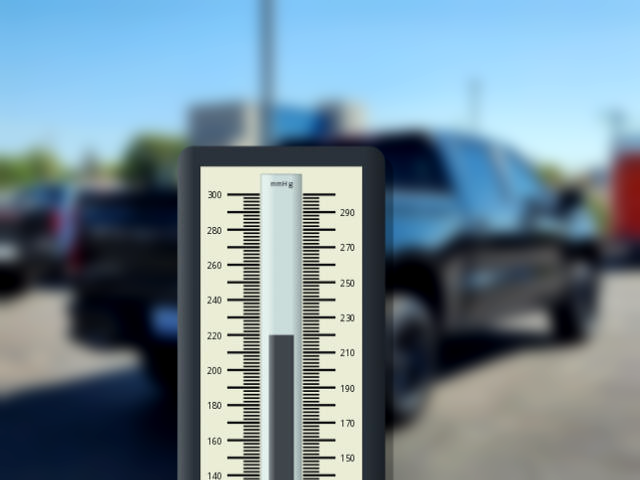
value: 220mmHg
